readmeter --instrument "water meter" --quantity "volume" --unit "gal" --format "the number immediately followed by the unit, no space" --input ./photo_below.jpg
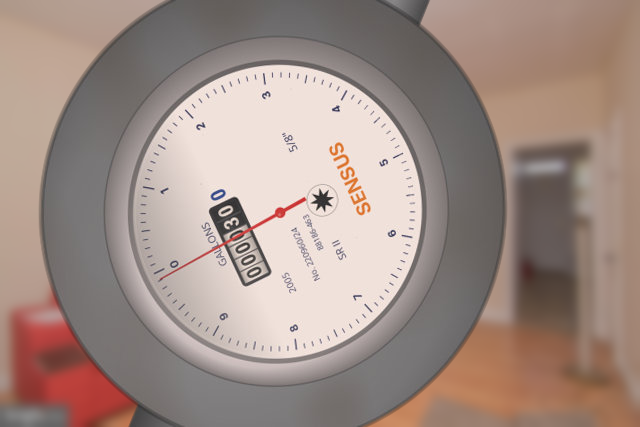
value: 299.9gal
